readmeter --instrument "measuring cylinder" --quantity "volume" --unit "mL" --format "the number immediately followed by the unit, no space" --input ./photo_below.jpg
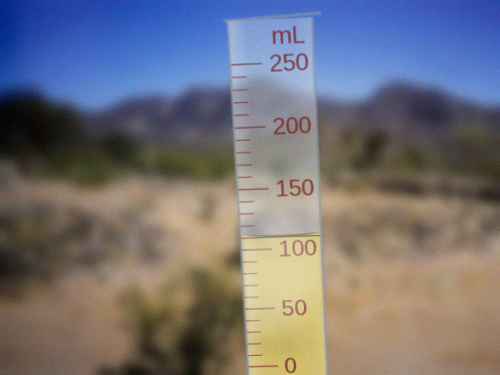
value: 110mL
